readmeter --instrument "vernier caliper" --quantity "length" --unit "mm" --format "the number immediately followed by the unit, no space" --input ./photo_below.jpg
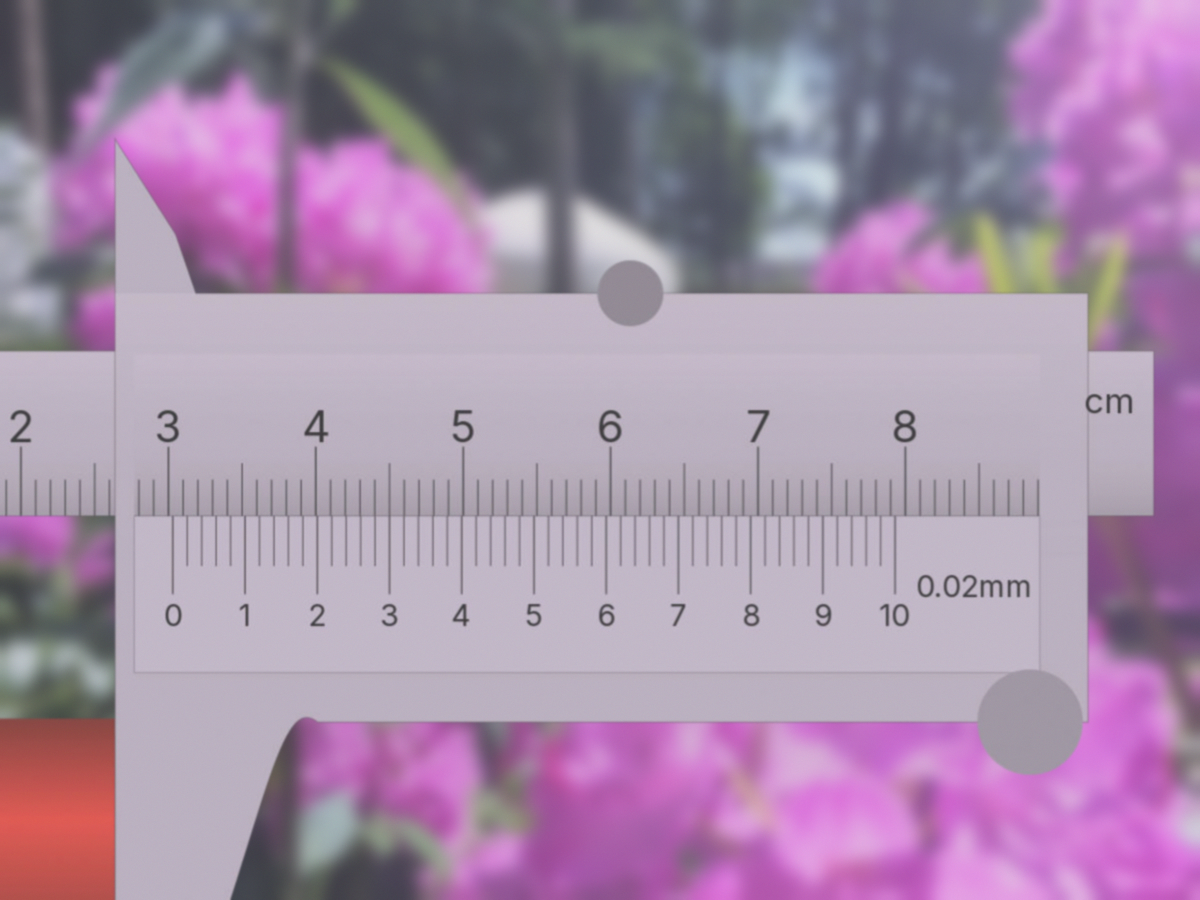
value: 30.3mm
